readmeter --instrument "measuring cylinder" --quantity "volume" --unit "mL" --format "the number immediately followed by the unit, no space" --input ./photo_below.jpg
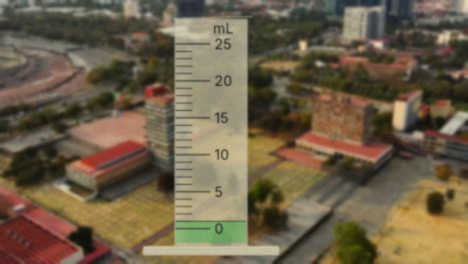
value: 1mL
